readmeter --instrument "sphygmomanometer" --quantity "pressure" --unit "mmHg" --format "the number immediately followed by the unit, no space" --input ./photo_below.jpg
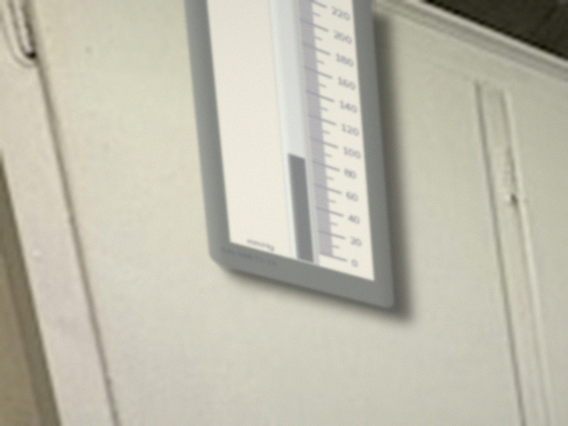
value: 80mmHg
